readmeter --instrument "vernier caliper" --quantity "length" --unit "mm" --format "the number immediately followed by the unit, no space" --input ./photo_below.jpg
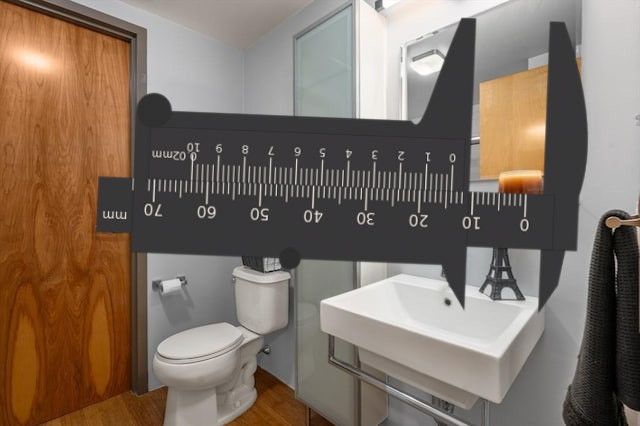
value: 14.0mm
